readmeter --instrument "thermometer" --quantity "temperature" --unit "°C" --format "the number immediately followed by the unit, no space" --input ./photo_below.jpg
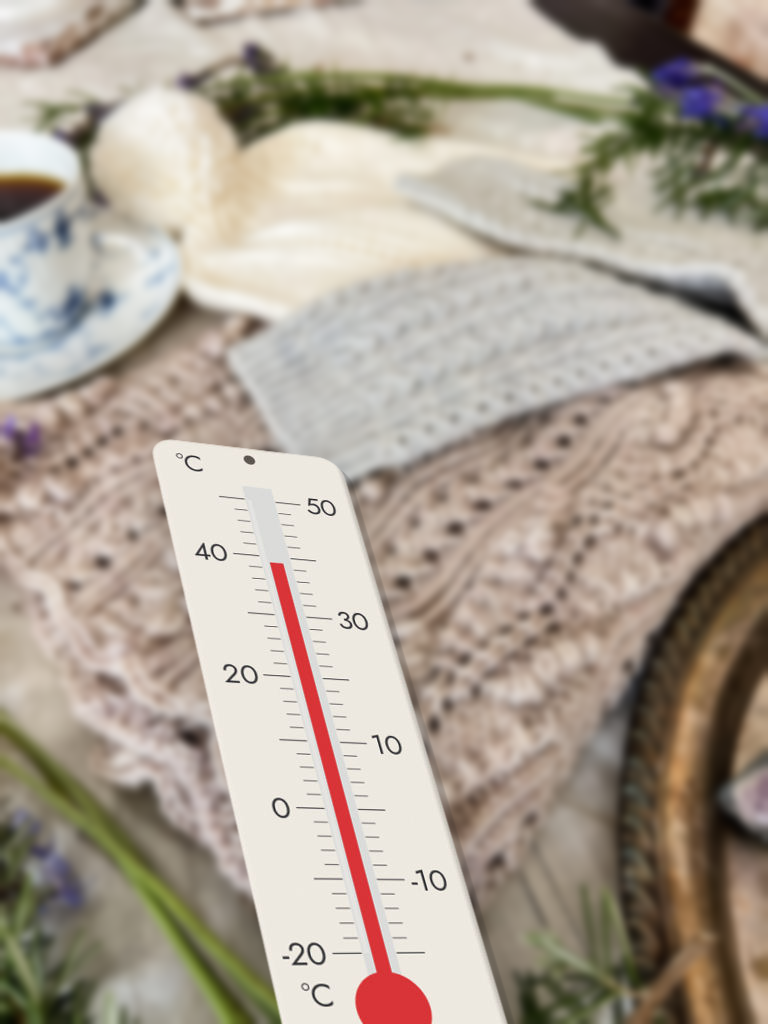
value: 39°C
